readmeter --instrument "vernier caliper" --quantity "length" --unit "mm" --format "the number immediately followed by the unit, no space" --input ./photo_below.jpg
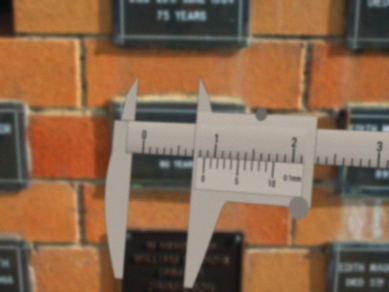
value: 8.6mm
